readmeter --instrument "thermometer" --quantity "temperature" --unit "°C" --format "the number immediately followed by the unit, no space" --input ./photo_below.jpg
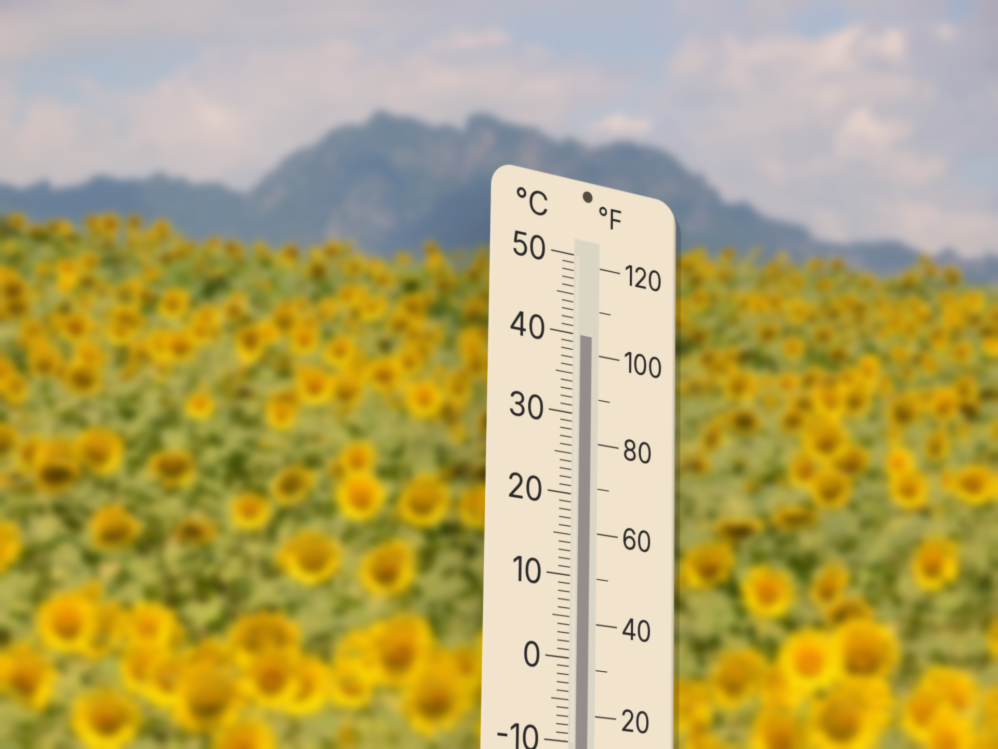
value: 40°C
